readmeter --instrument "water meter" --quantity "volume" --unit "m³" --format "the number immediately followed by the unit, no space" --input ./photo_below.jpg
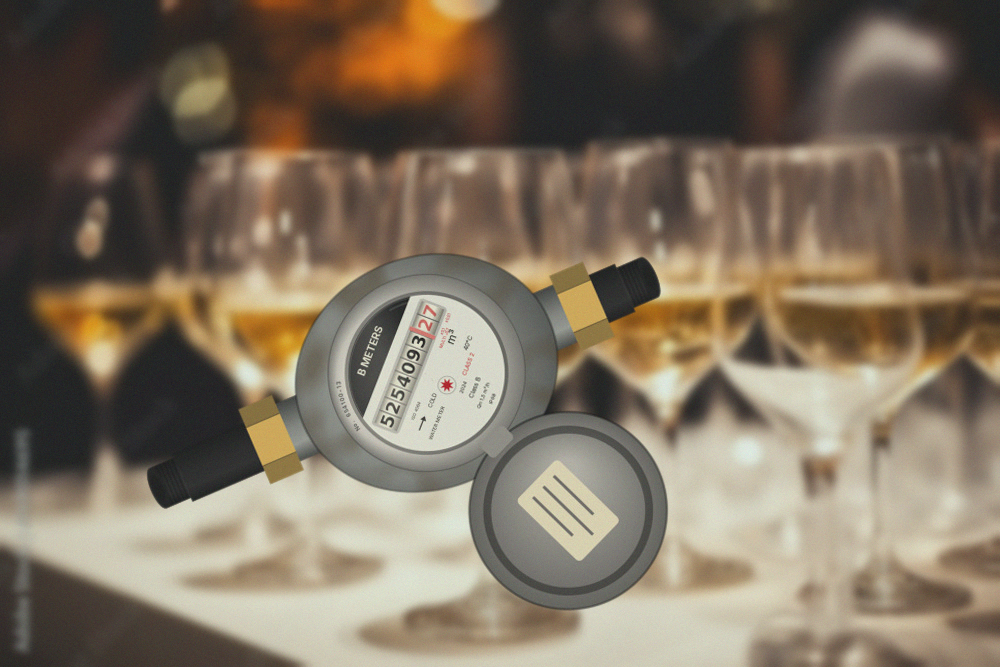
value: 5254093.27m³
